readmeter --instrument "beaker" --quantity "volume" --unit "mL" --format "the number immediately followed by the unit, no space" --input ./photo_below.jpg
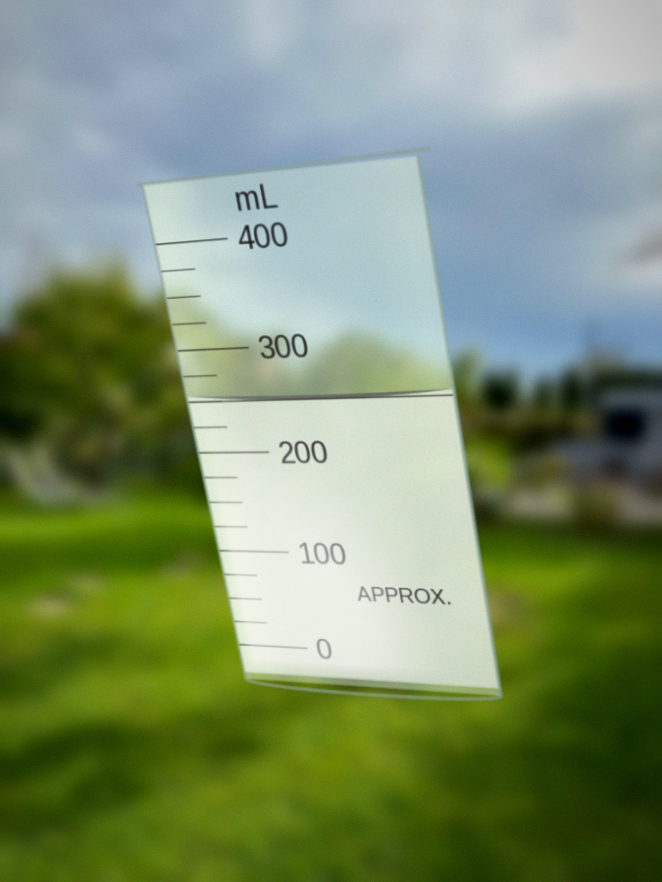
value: 250mL
